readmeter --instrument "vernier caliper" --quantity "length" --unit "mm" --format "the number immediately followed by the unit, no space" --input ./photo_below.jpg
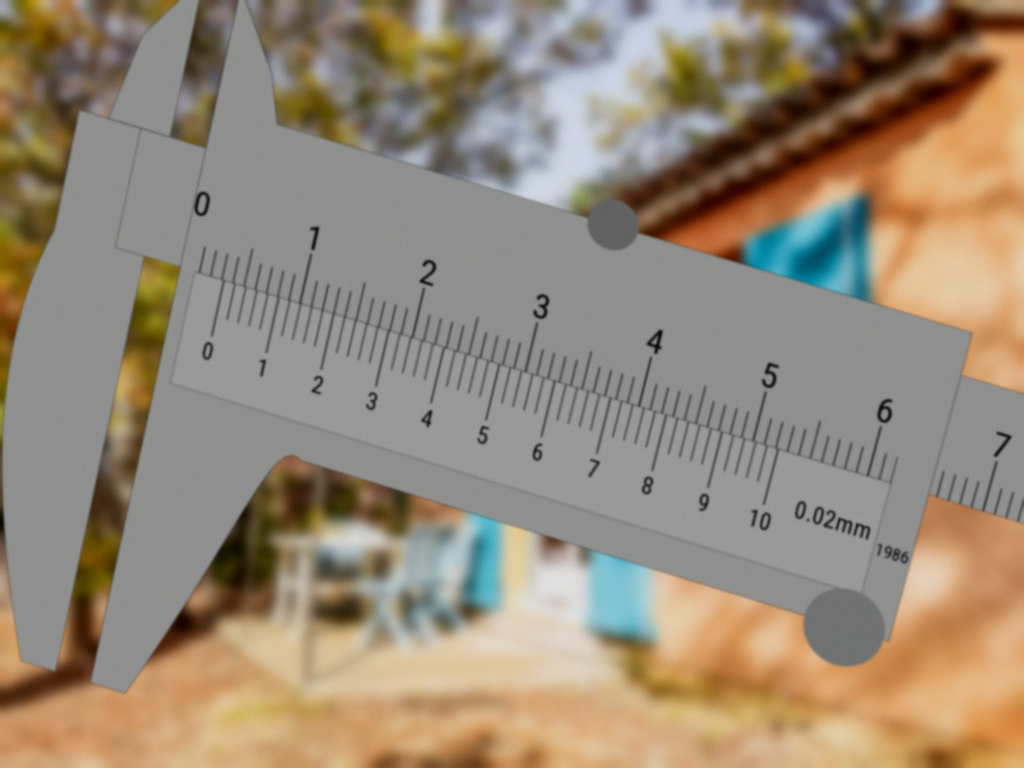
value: 3.2mm
